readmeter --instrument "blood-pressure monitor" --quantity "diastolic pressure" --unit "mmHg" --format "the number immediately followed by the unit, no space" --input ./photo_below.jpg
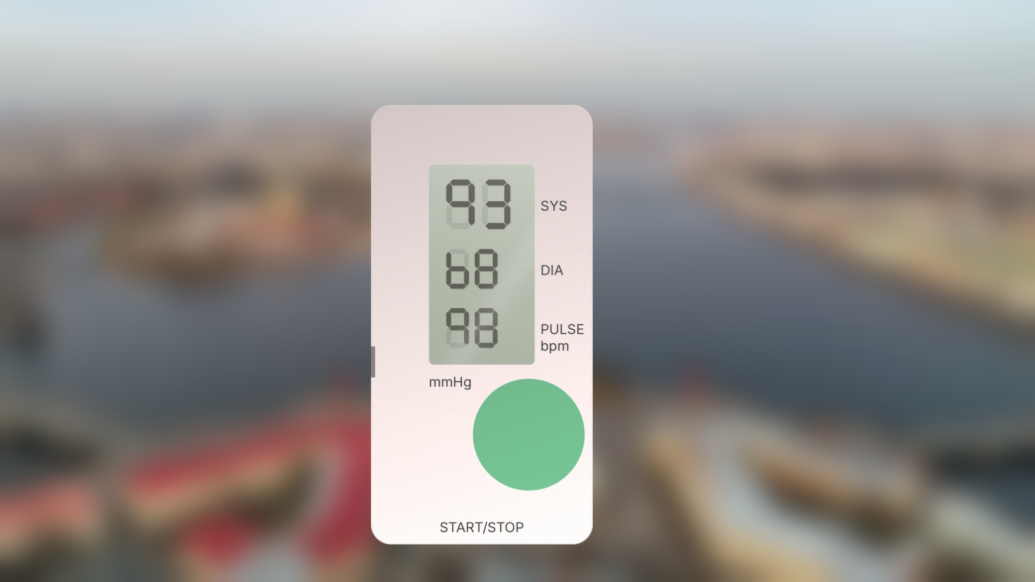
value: 68mmHg
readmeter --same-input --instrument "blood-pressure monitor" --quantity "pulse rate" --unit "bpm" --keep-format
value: 98bpm
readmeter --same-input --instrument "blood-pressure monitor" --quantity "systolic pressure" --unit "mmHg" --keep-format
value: 93mmHg
